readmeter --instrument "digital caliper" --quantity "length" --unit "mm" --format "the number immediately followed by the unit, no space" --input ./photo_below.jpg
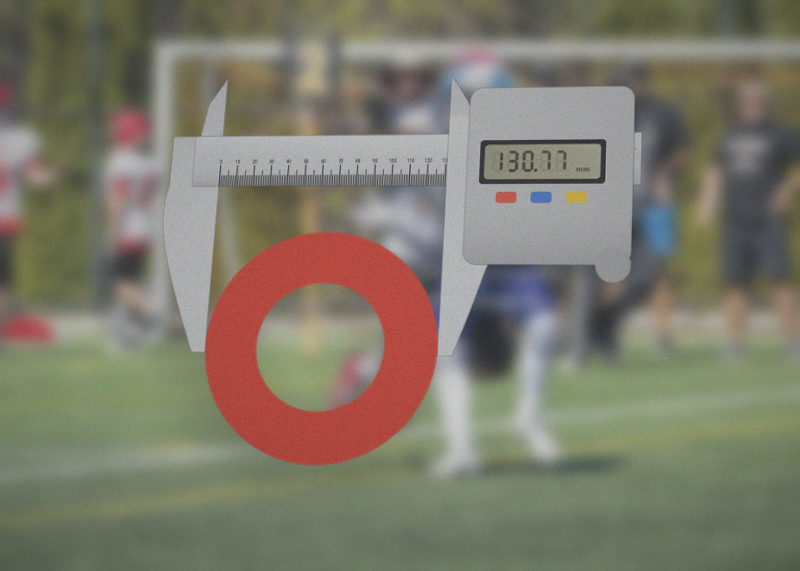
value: 130.77mm
